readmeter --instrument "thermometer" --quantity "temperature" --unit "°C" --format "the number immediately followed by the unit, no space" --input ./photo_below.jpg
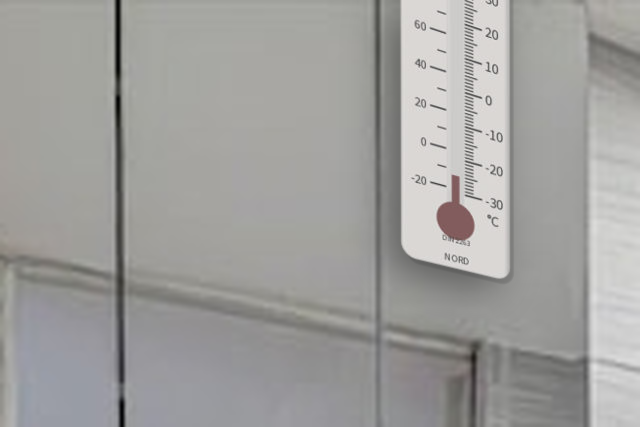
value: -25°C
